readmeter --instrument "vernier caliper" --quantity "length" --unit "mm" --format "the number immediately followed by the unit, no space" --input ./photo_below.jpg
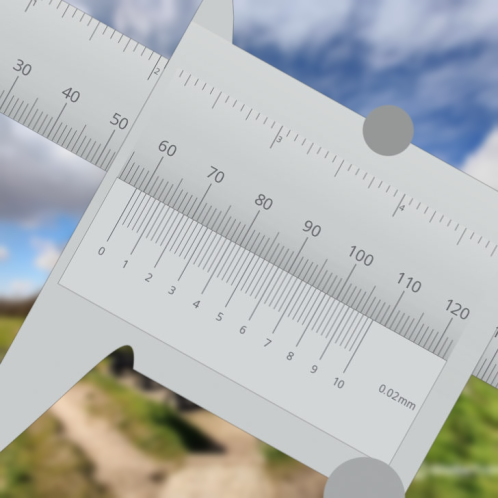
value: 58.6mm
